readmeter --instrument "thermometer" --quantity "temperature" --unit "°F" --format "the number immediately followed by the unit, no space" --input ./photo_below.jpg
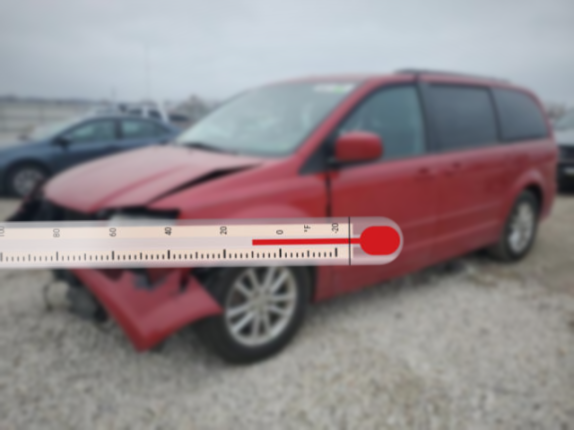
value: 10°F
